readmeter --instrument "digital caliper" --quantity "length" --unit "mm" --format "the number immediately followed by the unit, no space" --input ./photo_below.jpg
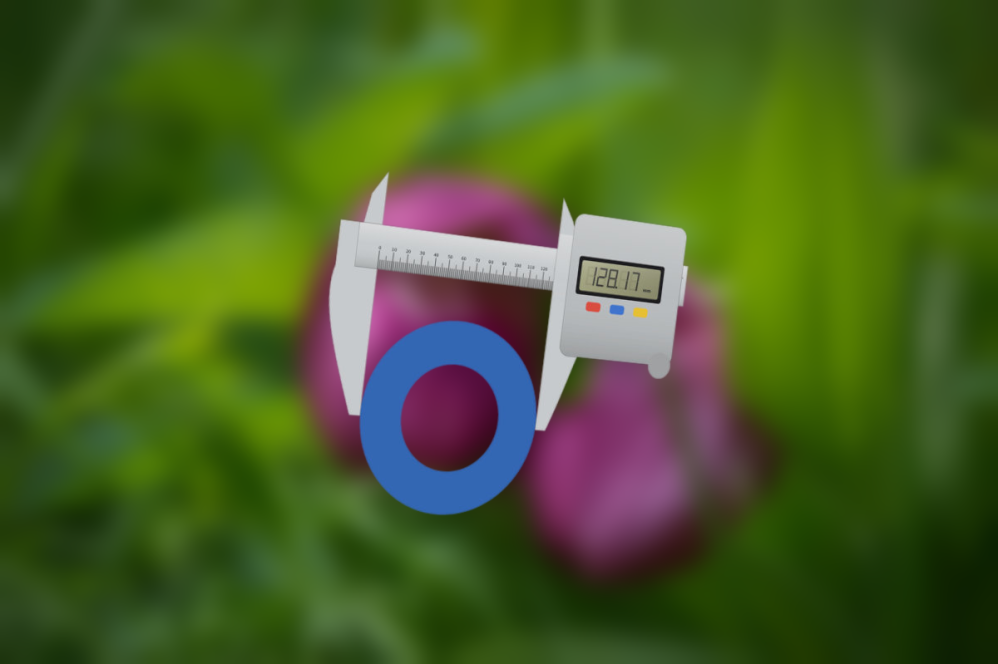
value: 128.17mm
